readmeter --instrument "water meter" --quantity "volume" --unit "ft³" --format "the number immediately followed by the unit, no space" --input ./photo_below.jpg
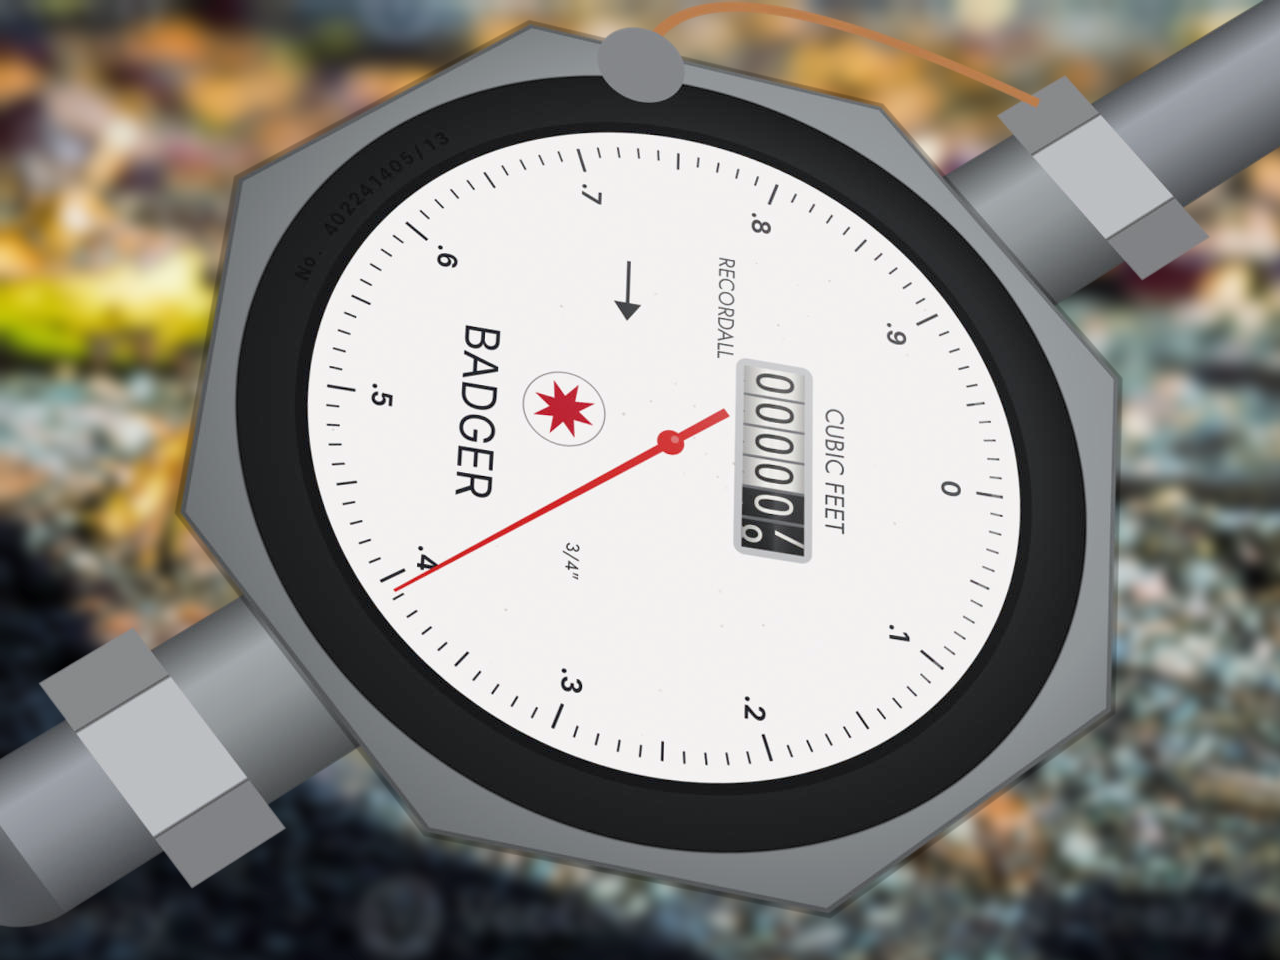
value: 7.39ft³
